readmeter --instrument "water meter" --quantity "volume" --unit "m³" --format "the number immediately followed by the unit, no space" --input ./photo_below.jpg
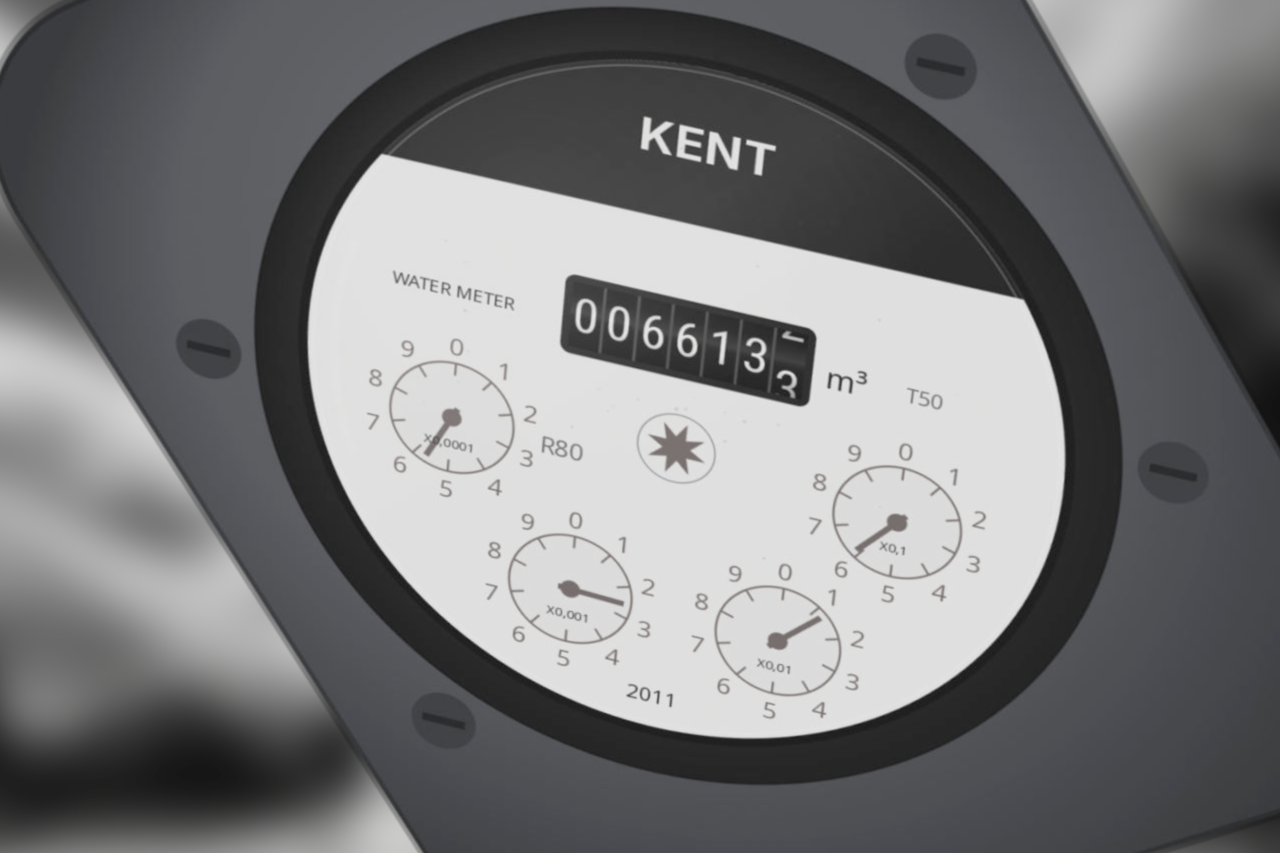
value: 66132.6125m³
